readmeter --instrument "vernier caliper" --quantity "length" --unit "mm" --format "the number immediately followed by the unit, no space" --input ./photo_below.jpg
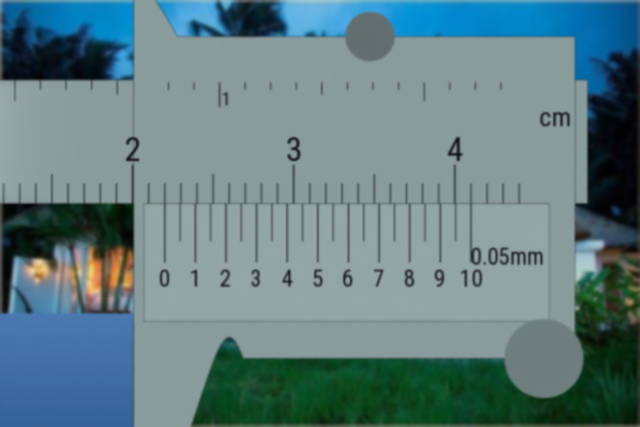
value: 22.0mm
